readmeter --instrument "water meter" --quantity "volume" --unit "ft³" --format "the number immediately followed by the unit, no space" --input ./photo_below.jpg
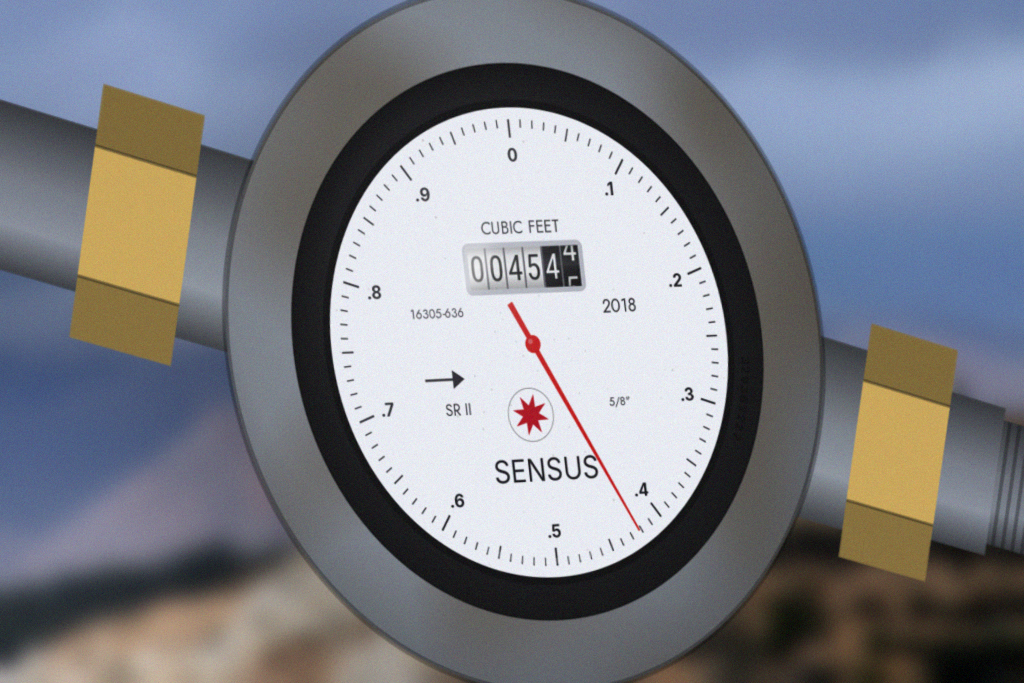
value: 4544.42ft³
